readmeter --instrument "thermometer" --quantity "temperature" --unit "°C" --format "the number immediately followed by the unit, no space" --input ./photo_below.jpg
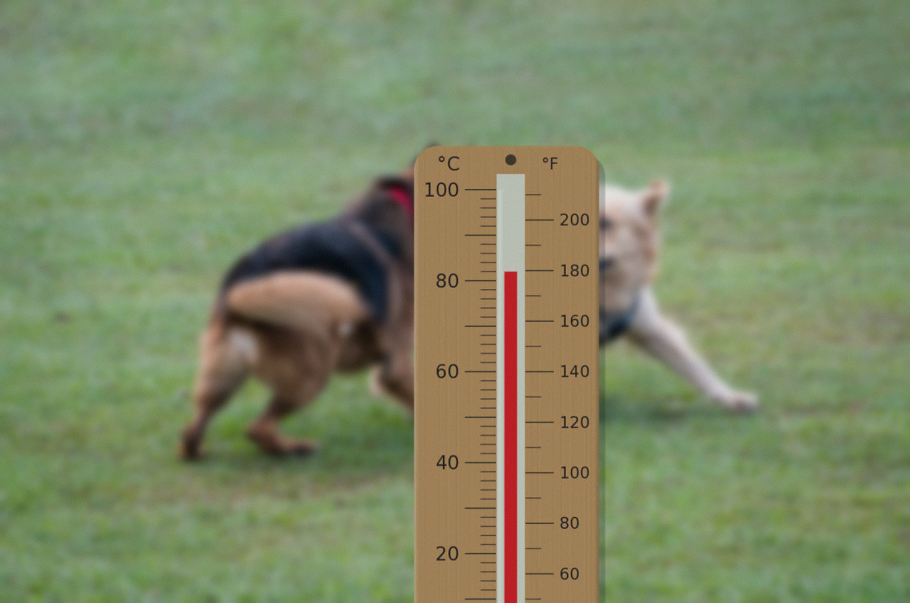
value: 82°C
